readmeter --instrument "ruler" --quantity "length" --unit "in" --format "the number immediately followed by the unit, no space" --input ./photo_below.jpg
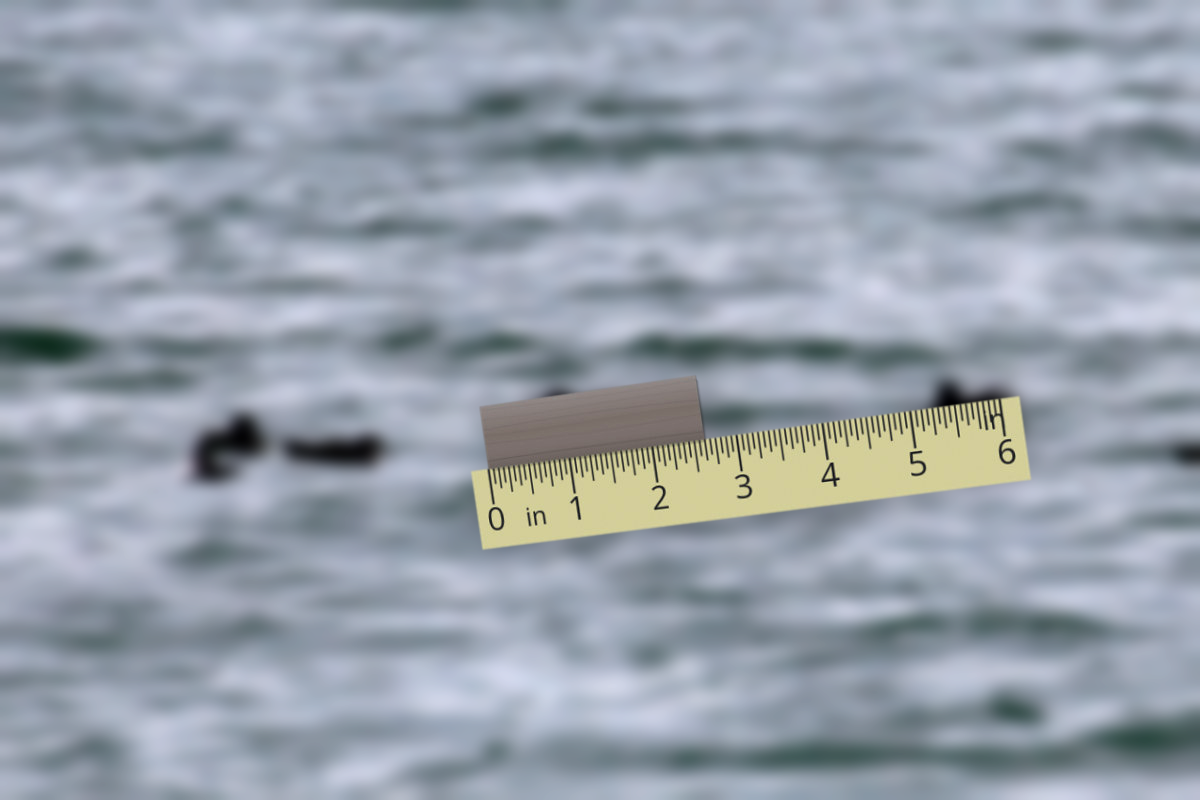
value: 2.625in
